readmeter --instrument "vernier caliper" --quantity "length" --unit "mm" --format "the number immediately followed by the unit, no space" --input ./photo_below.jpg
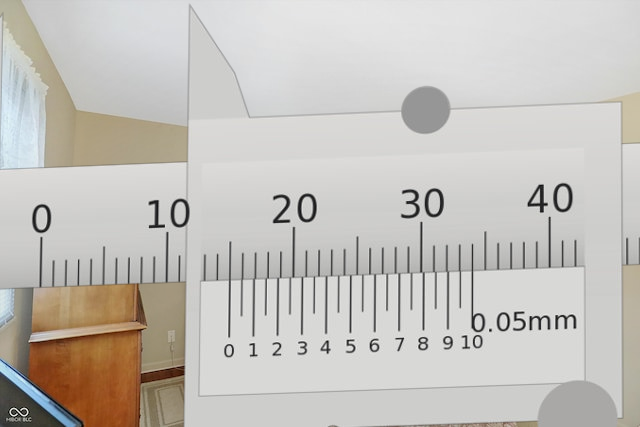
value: 15.0mm
